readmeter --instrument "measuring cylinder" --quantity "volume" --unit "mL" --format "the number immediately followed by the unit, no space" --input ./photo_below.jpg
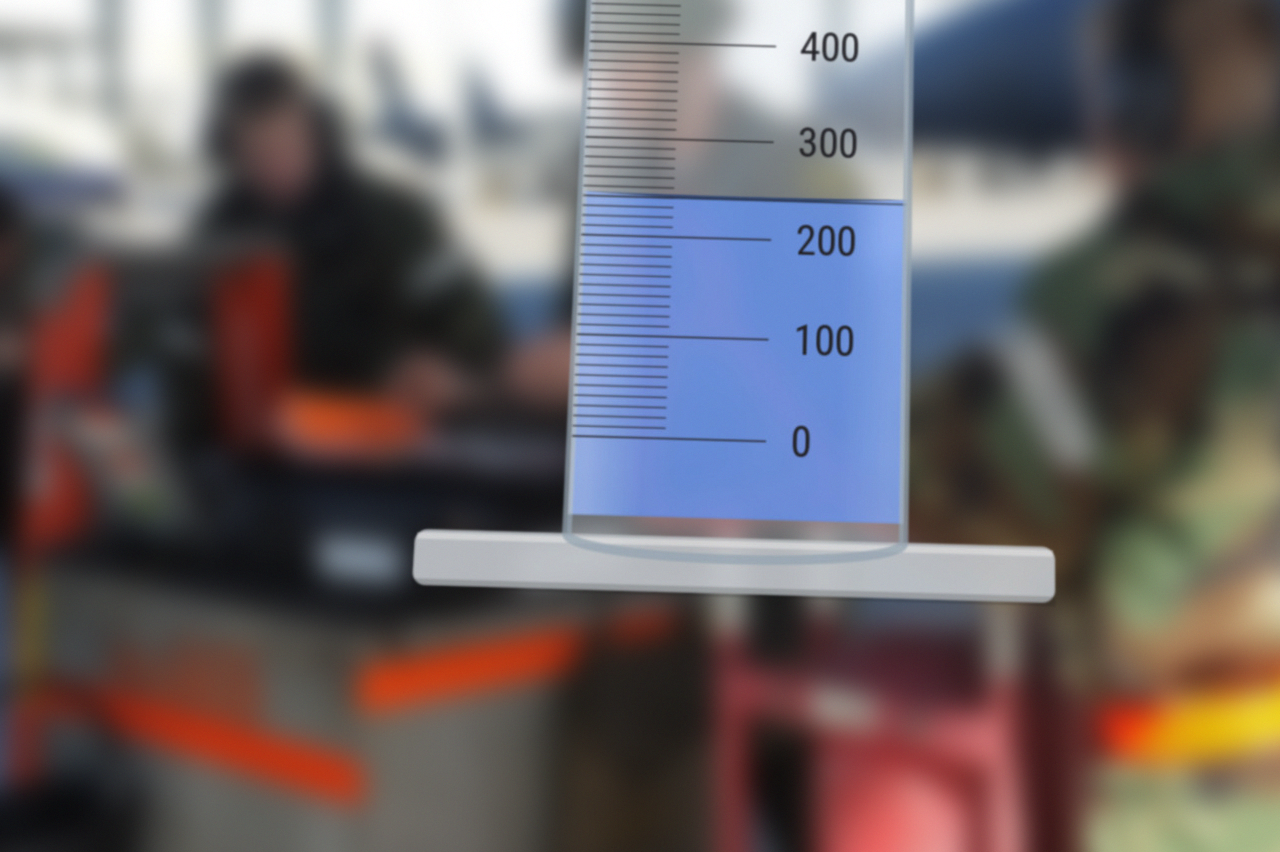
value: 240mL
